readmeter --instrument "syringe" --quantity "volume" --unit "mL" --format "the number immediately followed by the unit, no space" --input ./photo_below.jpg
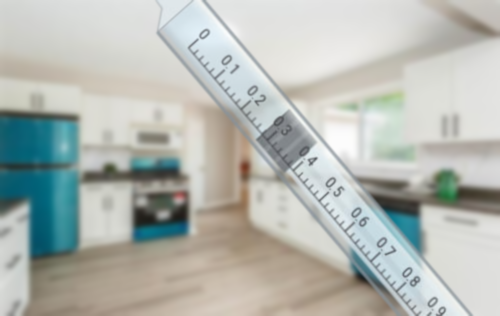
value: 0.28mL
